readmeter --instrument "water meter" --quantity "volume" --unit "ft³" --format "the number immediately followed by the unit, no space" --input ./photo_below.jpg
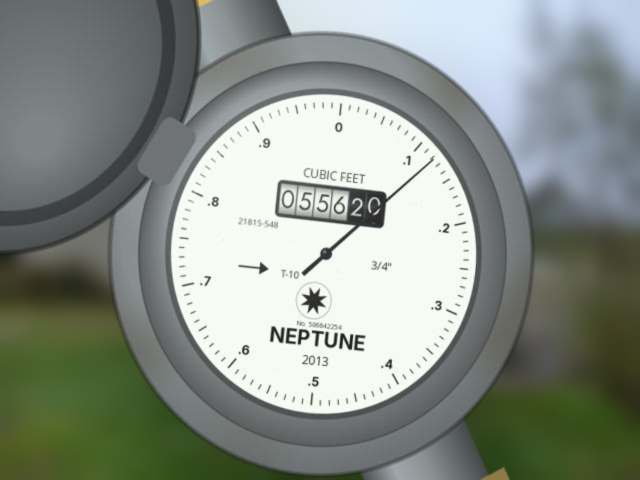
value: 55620.12ft³
